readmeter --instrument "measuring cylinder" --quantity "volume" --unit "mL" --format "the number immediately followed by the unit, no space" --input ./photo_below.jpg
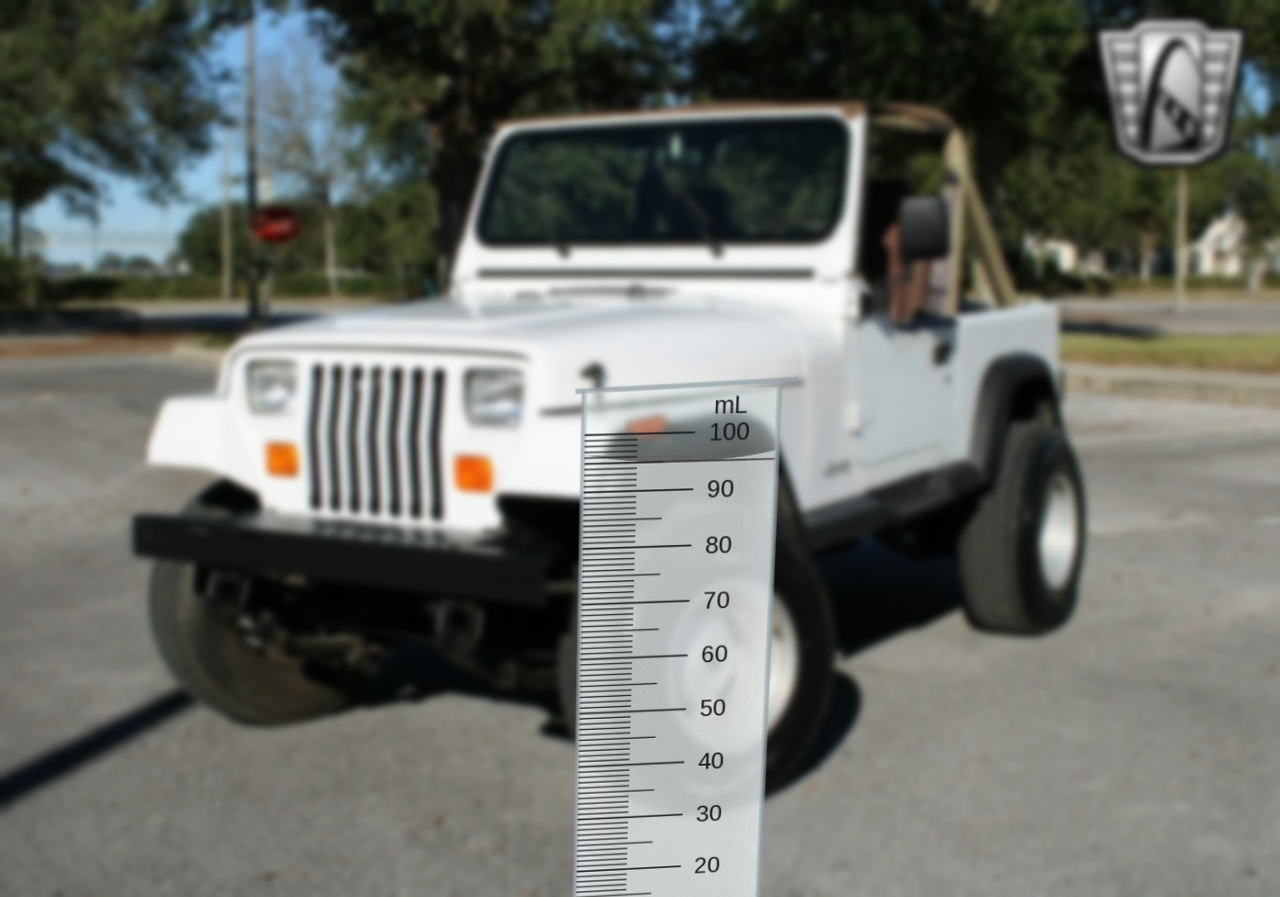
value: 95mL
